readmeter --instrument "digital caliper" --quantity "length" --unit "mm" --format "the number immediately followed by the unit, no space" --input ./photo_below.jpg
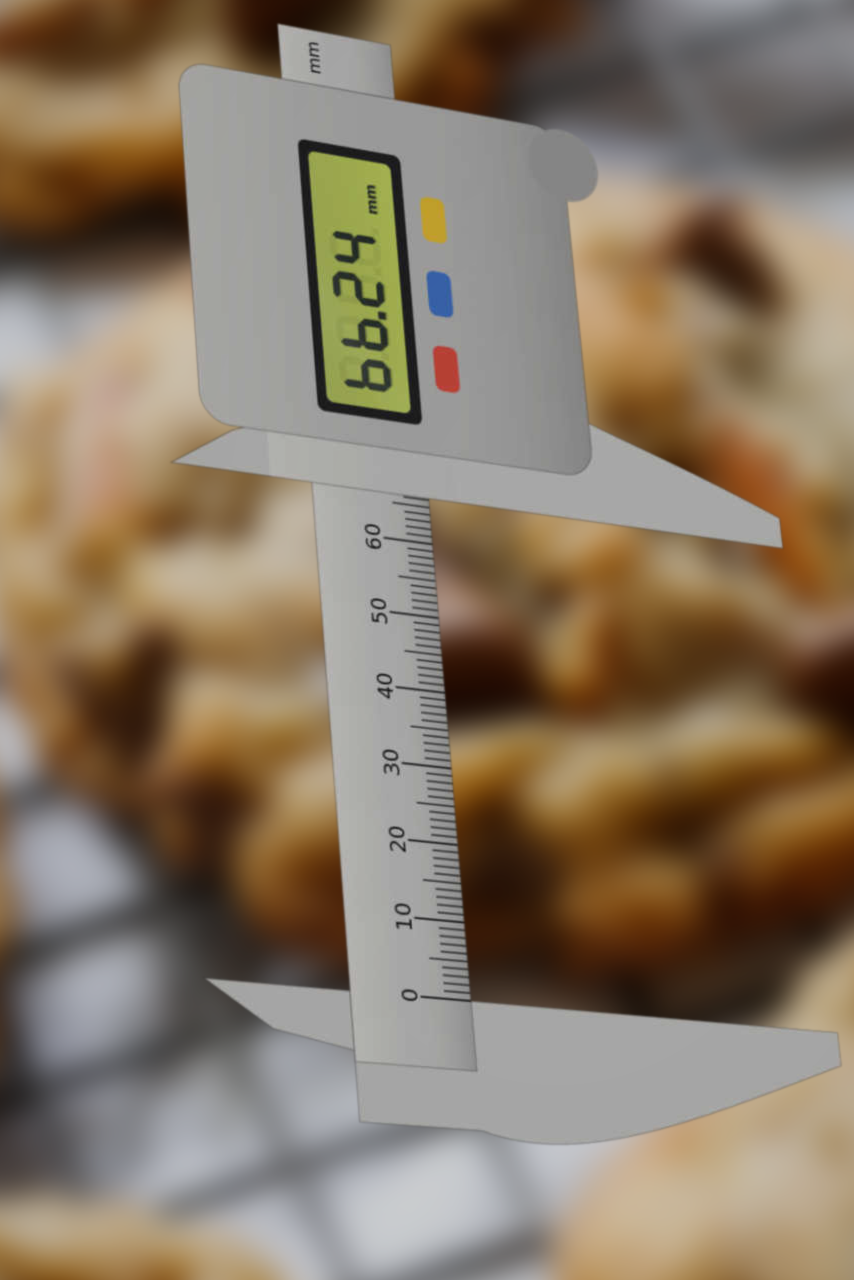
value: 66.24mm
